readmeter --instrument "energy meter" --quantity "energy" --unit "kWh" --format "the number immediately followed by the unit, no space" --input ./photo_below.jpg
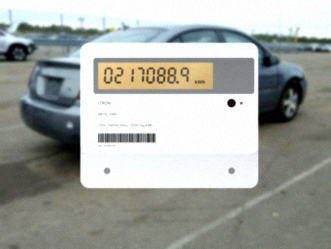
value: 217088.9kWh
